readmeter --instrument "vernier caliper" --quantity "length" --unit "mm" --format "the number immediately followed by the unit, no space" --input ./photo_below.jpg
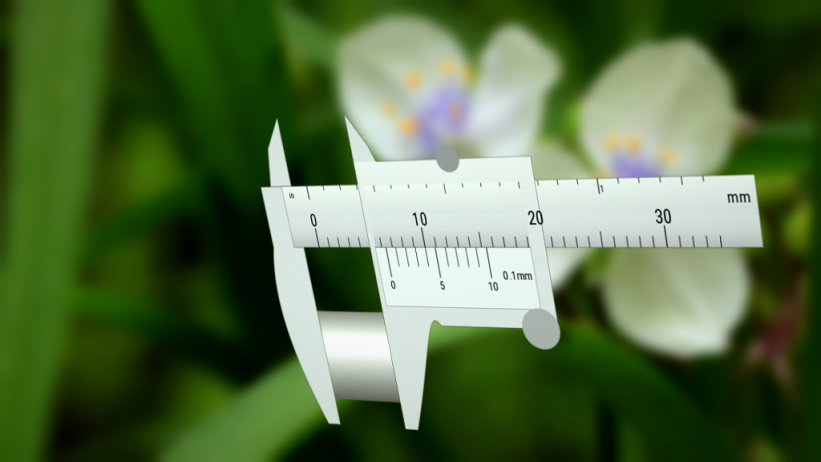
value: 6.4mm
